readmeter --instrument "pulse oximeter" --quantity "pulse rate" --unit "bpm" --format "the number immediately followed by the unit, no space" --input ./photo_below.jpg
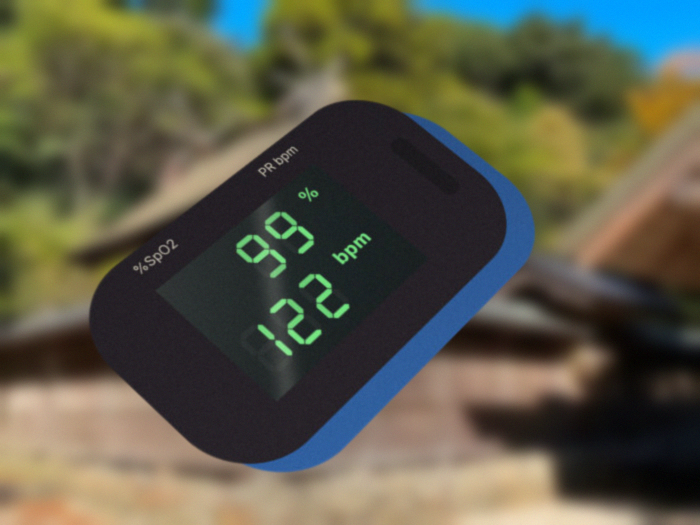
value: 122bpm
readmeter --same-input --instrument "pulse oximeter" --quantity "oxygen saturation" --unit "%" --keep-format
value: 99%
